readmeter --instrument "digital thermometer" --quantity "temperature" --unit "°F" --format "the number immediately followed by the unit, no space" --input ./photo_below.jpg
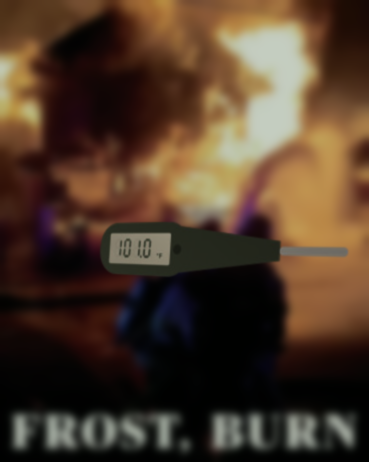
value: 101.0°F
